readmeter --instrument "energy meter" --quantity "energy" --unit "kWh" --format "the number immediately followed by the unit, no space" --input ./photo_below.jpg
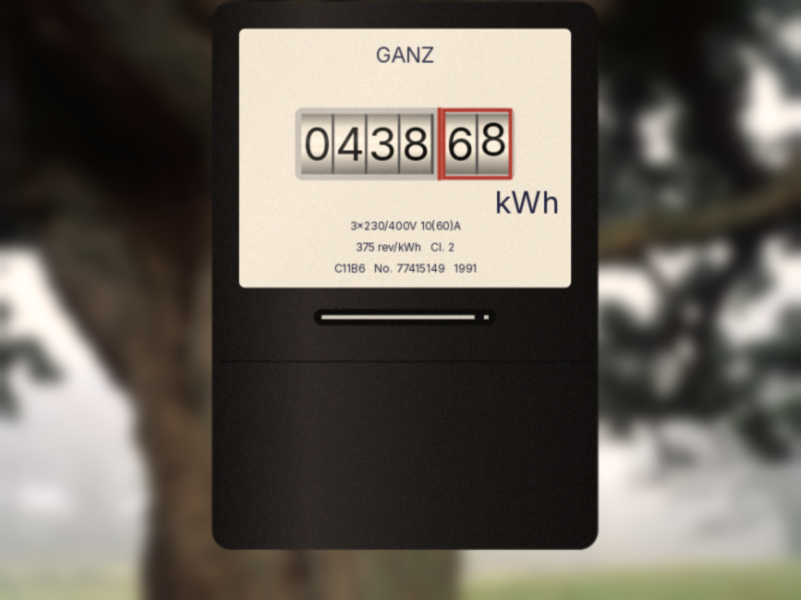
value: 438.68kWh
